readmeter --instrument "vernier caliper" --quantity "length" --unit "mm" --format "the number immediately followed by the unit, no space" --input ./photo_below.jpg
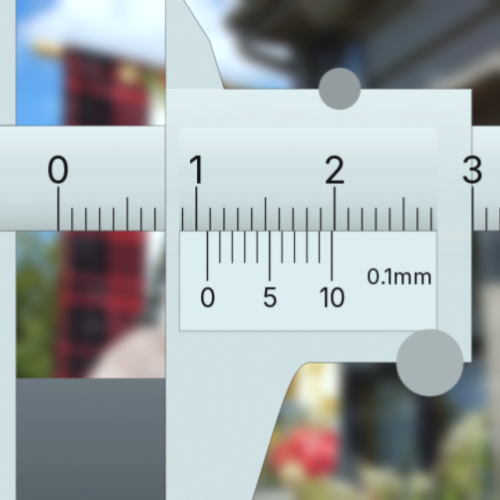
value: 10.8mm
